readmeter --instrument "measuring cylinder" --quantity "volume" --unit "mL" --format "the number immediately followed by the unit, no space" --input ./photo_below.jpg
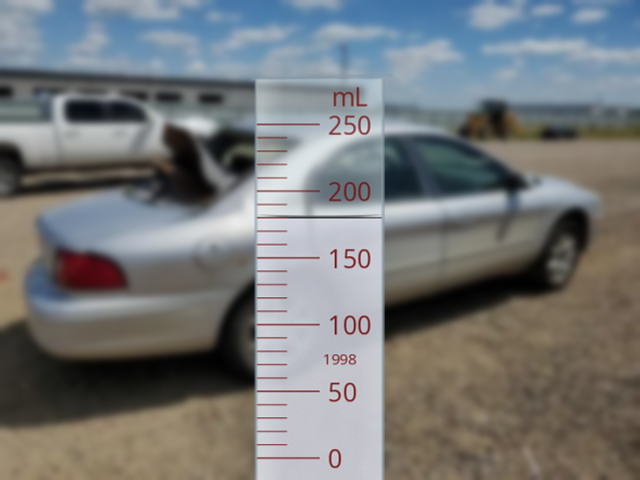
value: 180mL
